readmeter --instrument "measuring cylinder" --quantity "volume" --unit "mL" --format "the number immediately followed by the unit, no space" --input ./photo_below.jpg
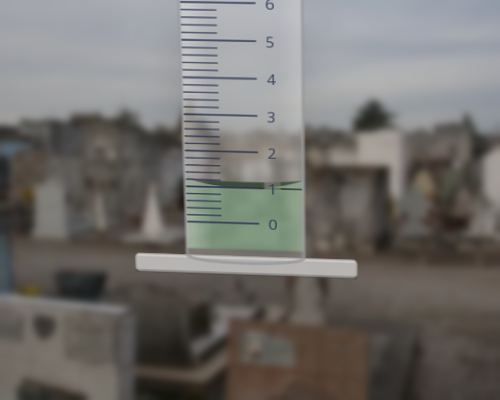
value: 1mL
